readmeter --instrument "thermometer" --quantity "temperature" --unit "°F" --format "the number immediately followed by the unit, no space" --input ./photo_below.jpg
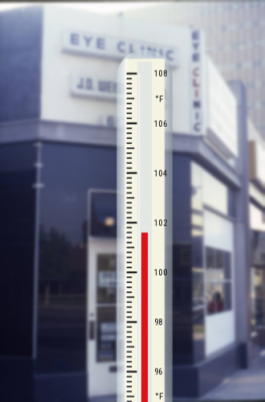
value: 101.6°F
